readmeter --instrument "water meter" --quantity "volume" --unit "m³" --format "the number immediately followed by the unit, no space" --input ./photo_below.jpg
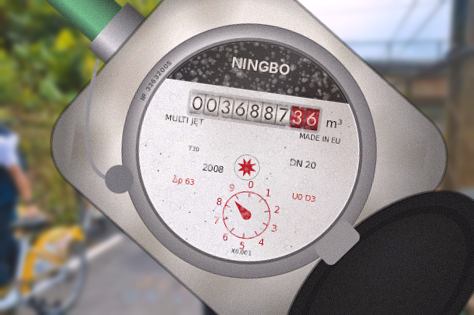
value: 36887.368m³
